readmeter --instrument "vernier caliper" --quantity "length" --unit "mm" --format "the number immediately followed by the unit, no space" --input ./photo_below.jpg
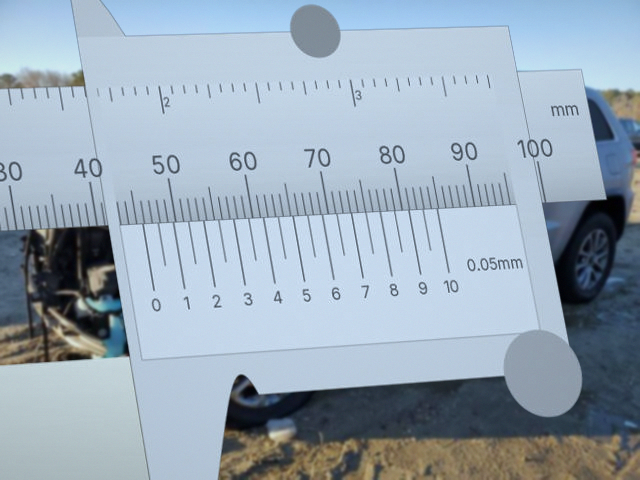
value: 45.8mm
